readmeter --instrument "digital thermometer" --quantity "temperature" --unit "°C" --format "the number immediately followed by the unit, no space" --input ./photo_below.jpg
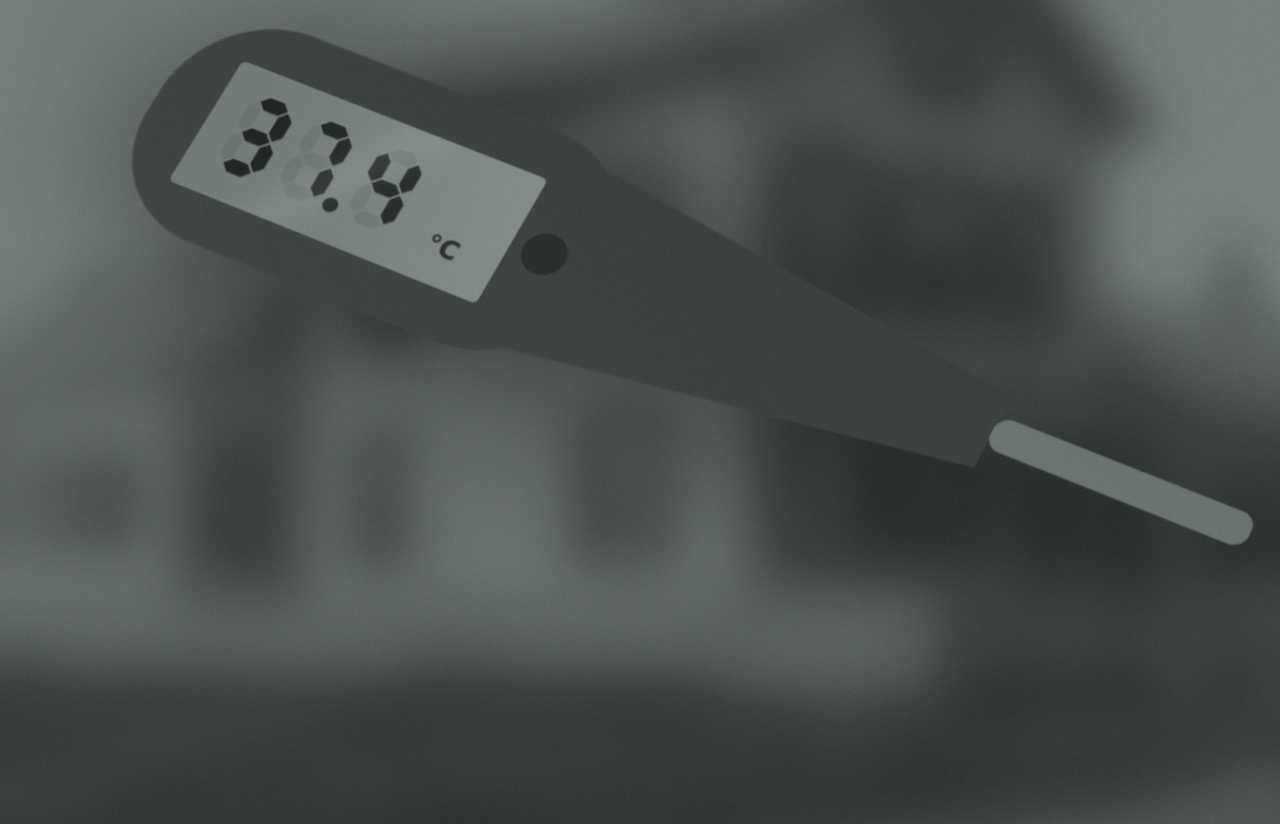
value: 37.4°C
